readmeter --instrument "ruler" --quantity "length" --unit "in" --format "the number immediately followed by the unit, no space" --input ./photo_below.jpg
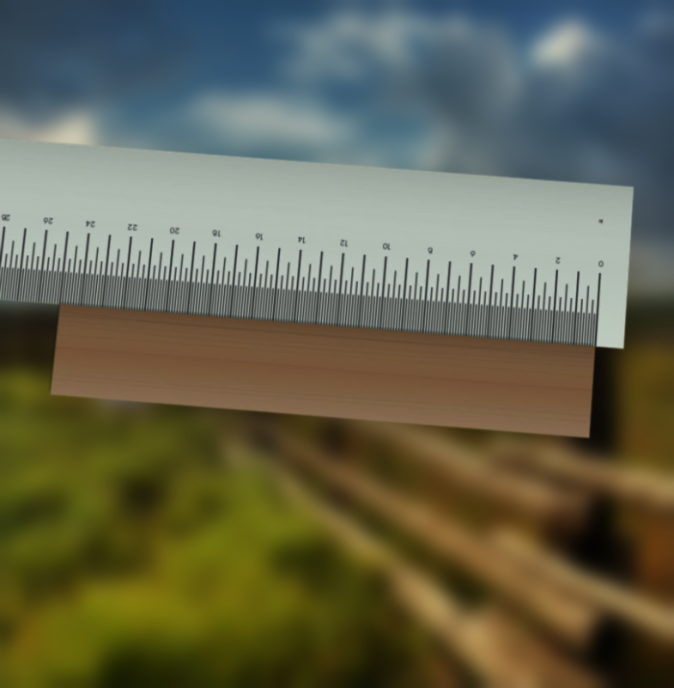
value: 25in
